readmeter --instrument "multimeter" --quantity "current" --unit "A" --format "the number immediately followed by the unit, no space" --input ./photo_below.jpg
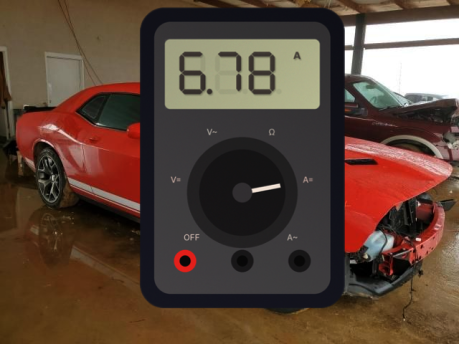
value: 6.78A
